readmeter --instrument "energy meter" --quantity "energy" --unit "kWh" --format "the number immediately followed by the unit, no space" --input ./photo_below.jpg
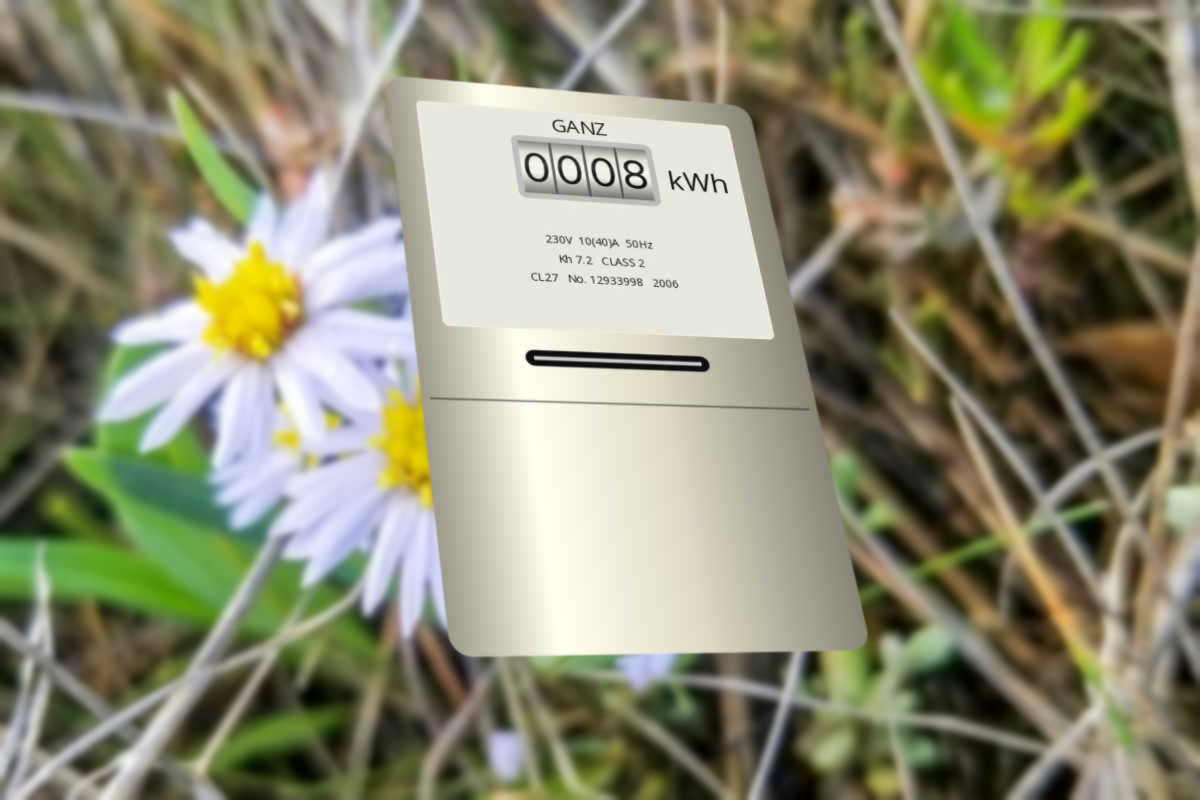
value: 8kWh
